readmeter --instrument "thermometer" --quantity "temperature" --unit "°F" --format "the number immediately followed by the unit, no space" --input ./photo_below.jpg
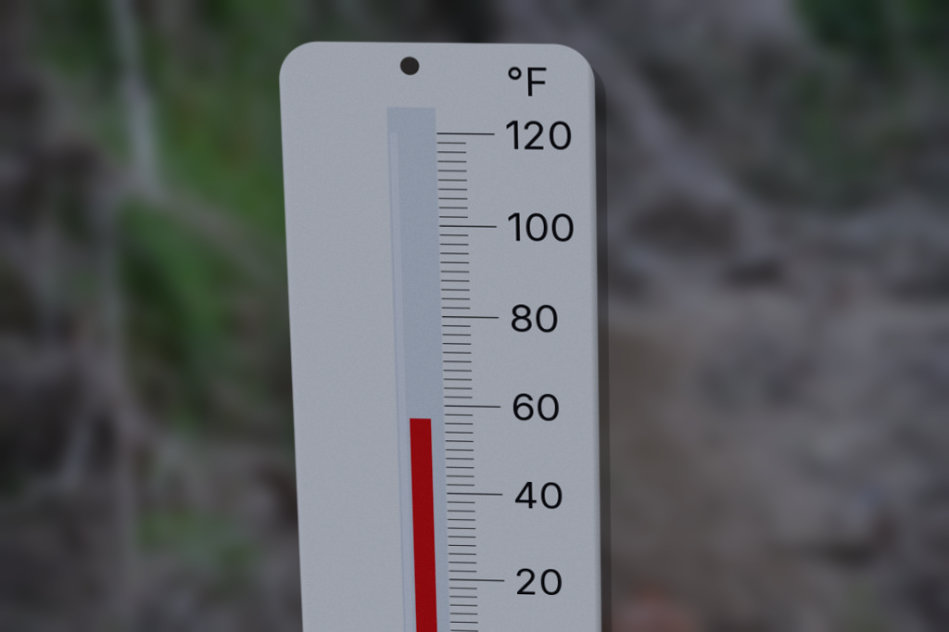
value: 57°F
